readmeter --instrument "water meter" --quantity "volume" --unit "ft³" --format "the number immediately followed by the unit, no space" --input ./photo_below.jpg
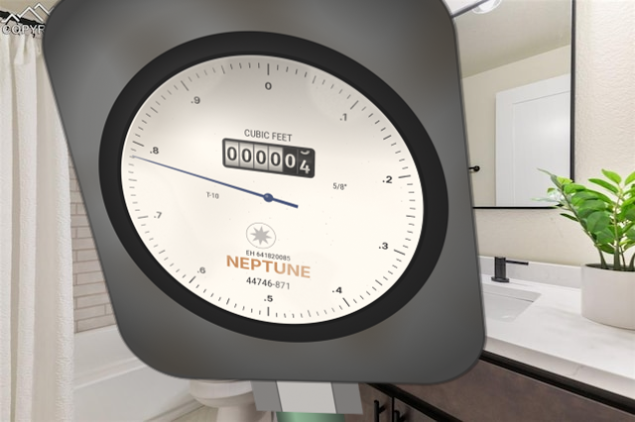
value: 3.78ft³
